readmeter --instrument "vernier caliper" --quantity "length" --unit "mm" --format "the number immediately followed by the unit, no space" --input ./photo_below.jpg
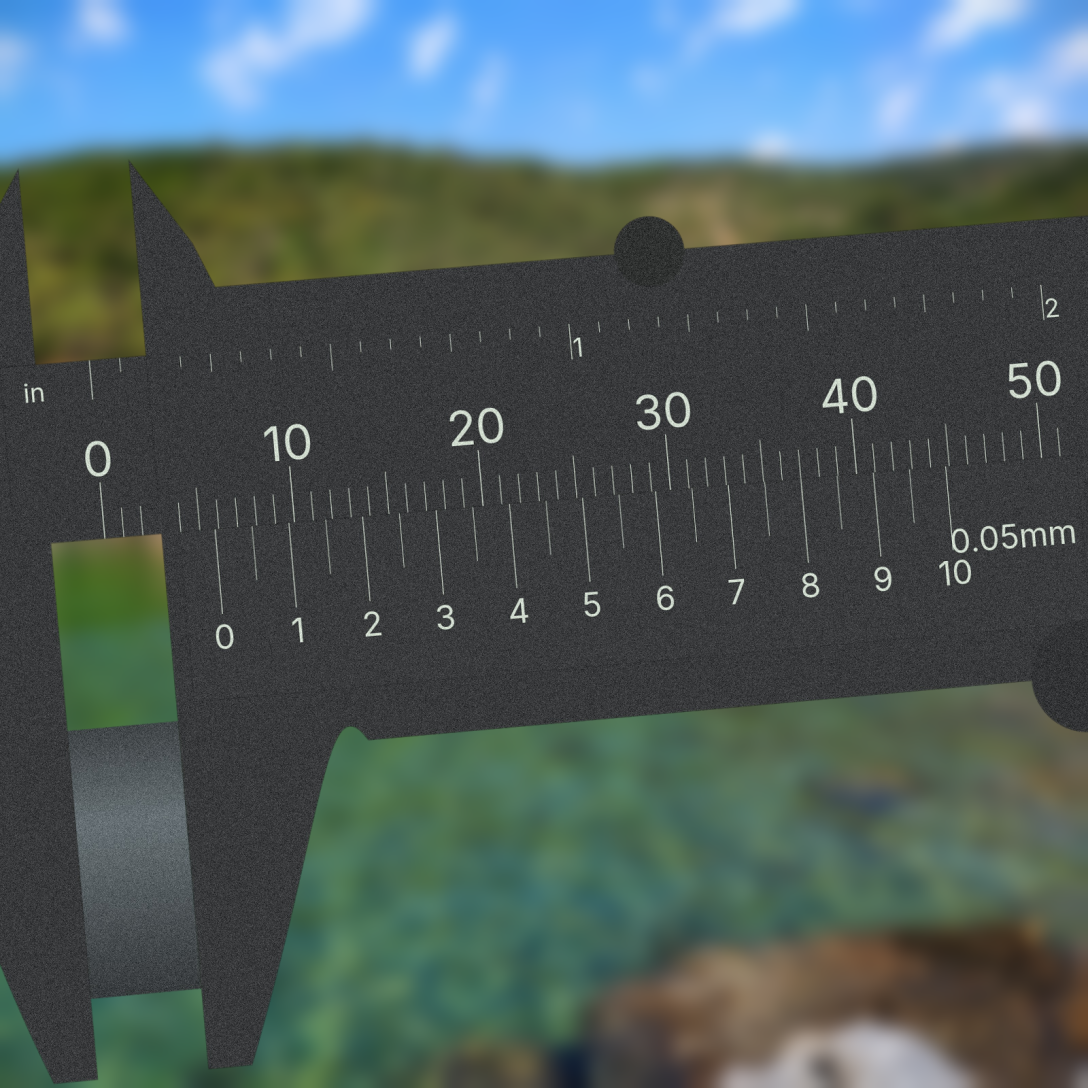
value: 5.8mm
